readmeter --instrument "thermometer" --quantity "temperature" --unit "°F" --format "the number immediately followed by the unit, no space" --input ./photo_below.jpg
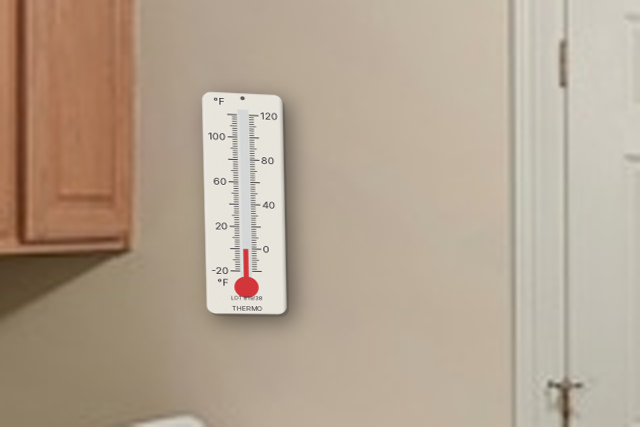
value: 0°F
